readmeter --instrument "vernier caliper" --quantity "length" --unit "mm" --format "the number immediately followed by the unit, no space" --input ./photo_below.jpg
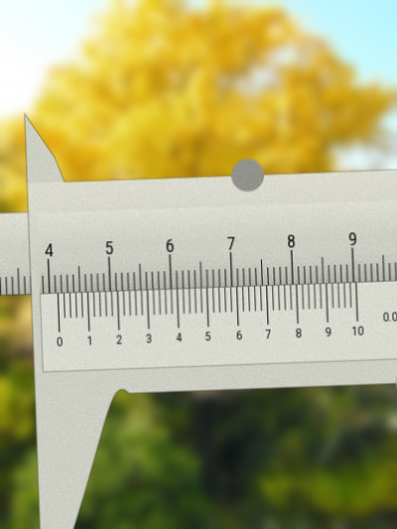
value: 41.4mm
